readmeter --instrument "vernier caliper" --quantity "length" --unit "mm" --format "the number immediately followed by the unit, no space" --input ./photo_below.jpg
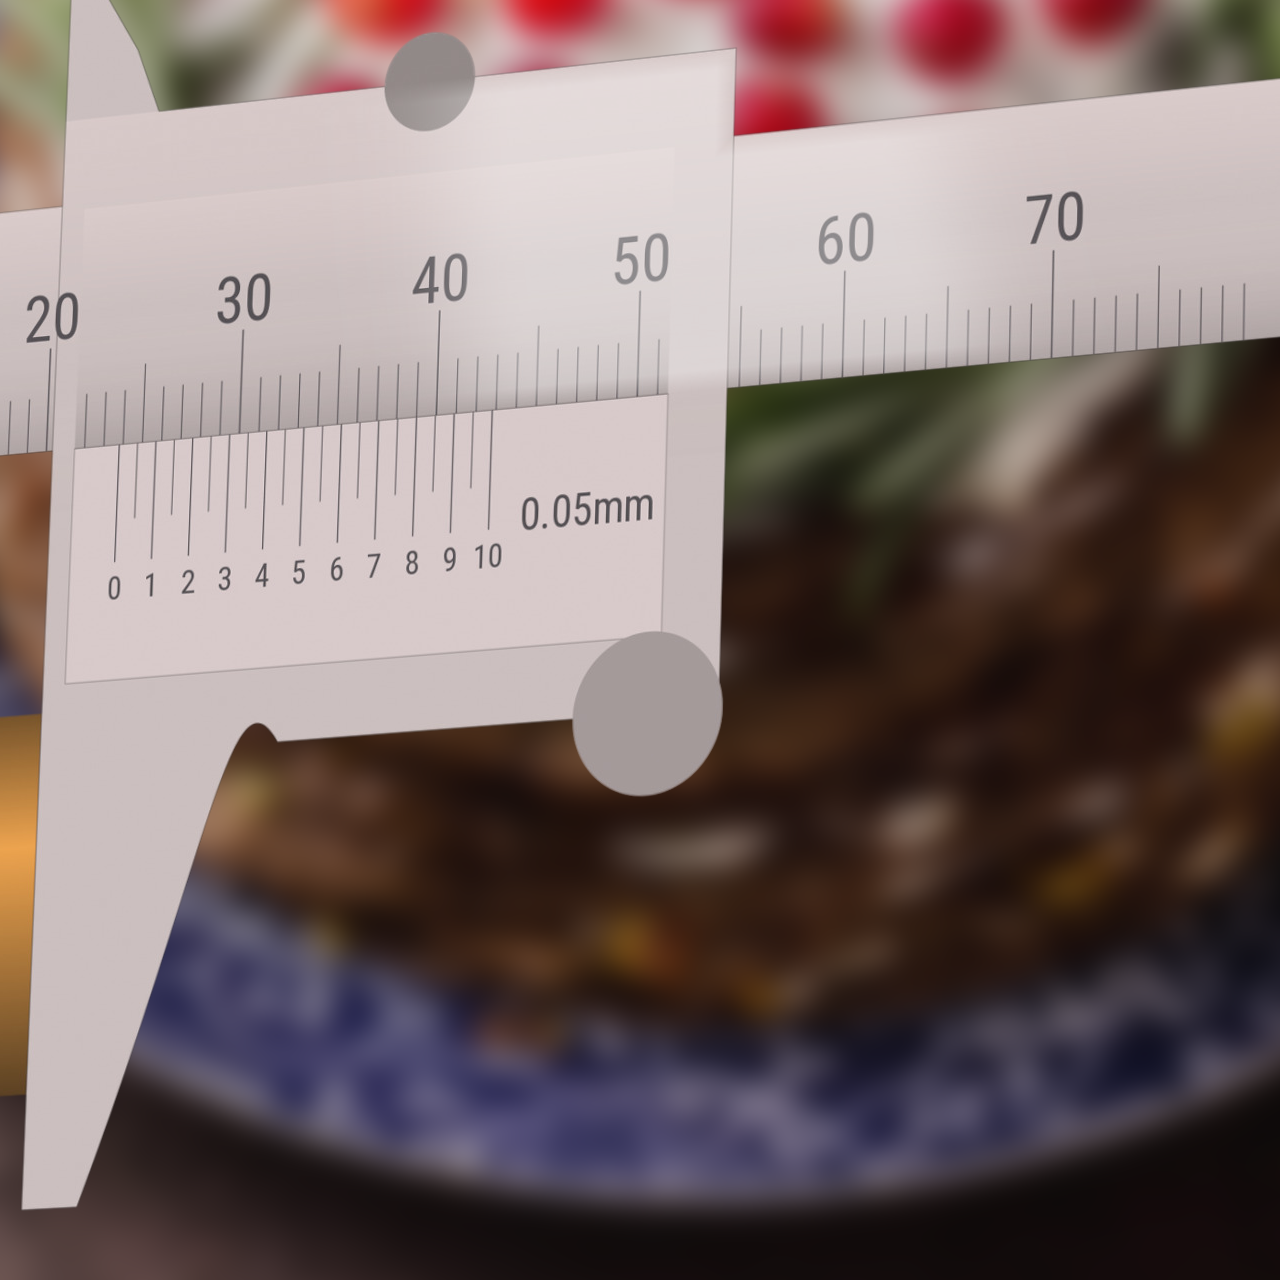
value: 23.8mm
